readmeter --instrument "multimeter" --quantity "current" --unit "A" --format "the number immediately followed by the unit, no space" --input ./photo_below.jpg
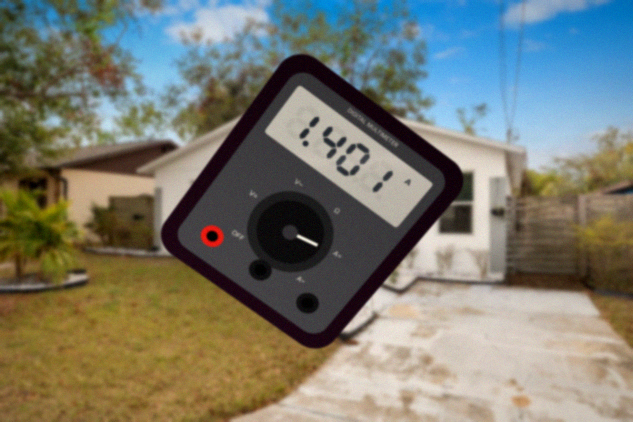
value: 1.401A
